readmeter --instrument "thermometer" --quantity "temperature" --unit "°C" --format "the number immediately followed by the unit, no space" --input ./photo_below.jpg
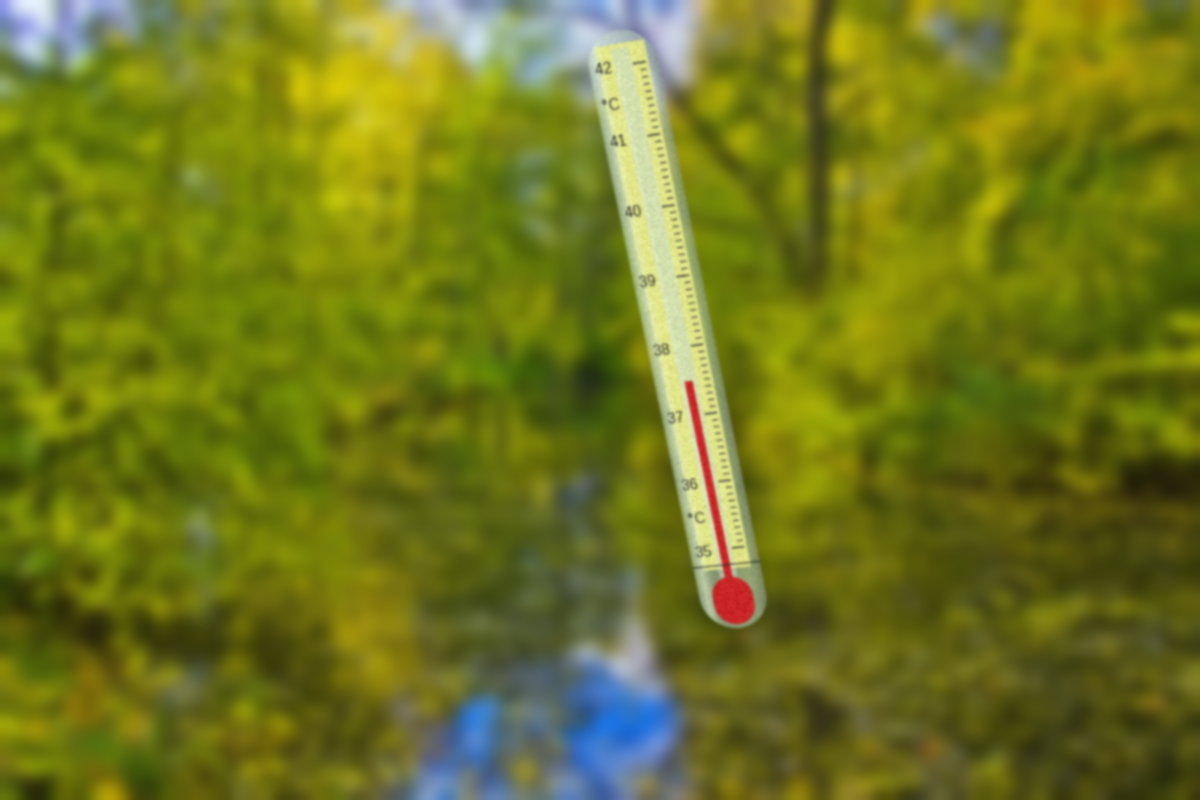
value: 37.5°C
